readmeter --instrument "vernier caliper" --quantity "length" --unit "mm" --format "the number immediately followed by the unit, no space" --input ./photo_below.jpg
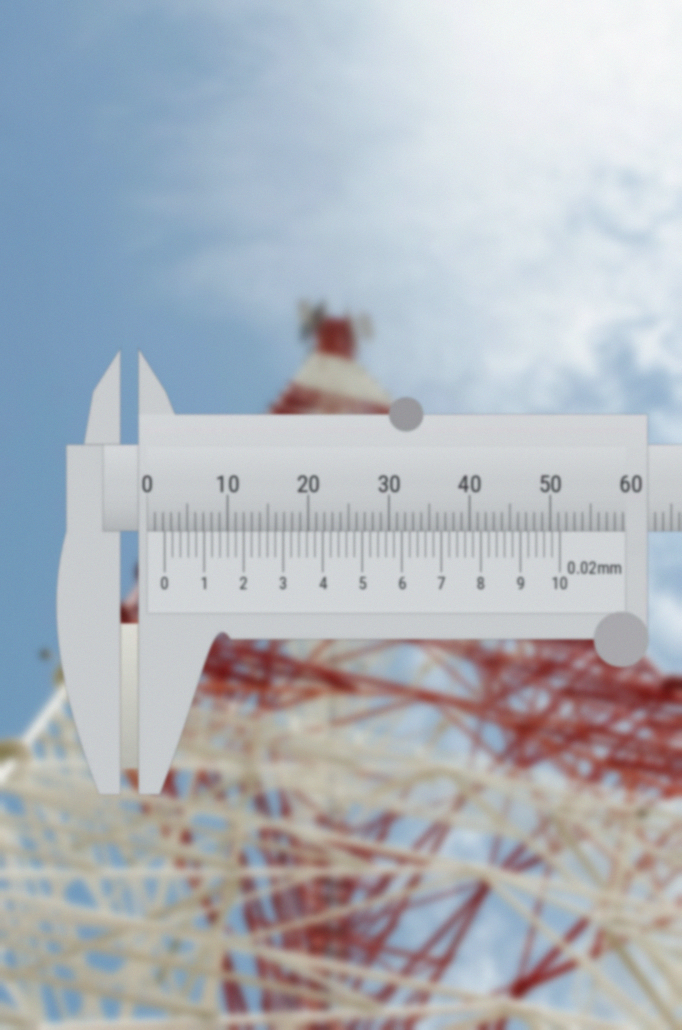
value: 2.2mm
